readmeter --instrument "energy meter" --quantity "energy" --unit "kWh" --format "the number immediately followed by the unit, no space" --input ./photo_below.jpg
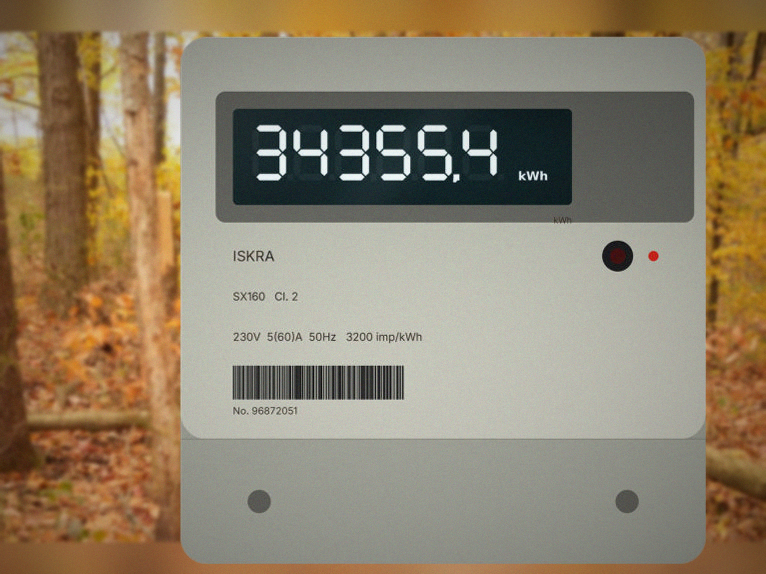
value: 34355.4kWh
